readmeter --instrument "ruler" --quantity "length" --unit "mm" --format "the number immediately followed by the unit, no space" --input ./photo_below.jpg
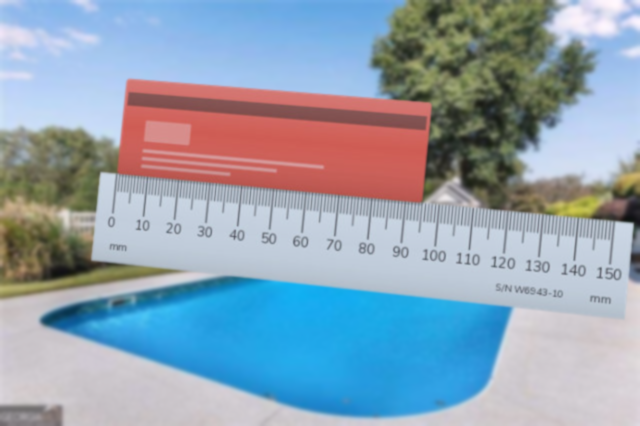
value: 95mm
